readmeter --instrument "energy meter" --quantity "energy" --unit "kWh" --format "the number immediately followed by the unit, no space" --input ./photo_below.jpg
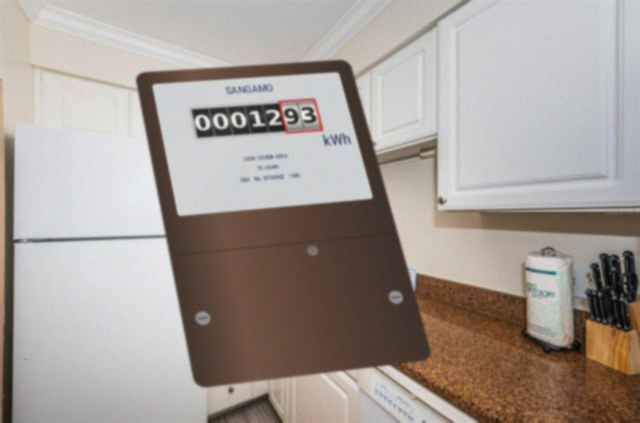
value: 12.93kWh
